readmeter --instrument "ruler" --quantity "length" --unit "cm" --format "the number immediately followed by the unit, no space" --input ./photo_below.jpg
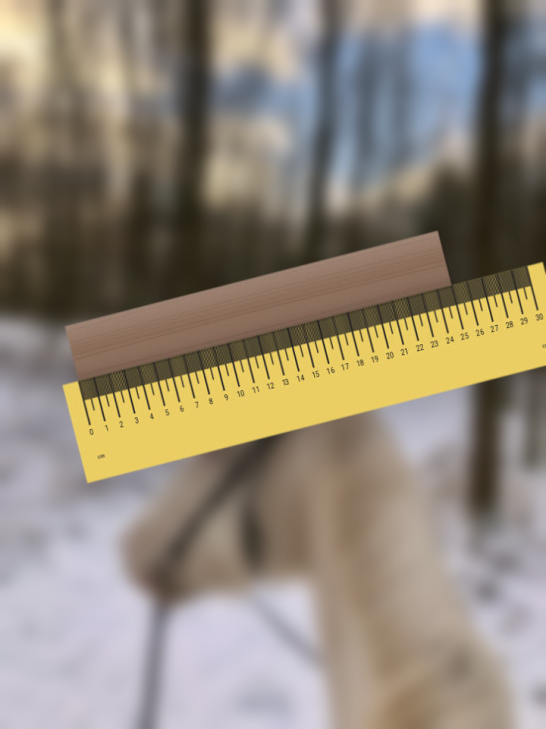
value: 25cm
